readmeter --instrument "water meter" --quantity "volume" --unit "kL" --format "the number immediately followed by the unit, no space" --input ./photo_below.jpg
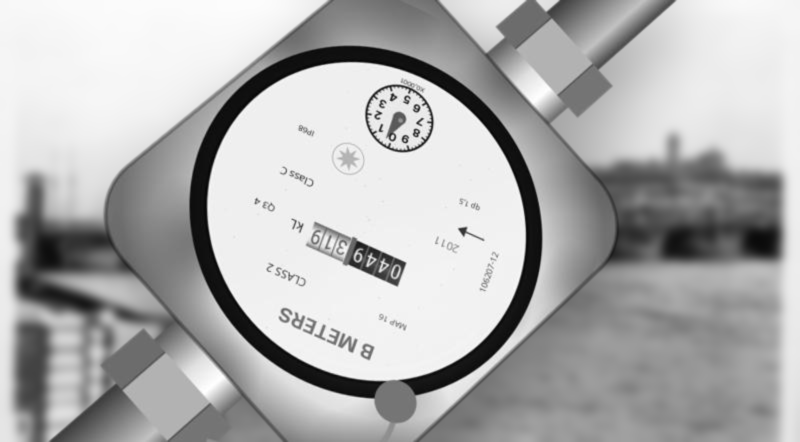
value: 449.3190kL
